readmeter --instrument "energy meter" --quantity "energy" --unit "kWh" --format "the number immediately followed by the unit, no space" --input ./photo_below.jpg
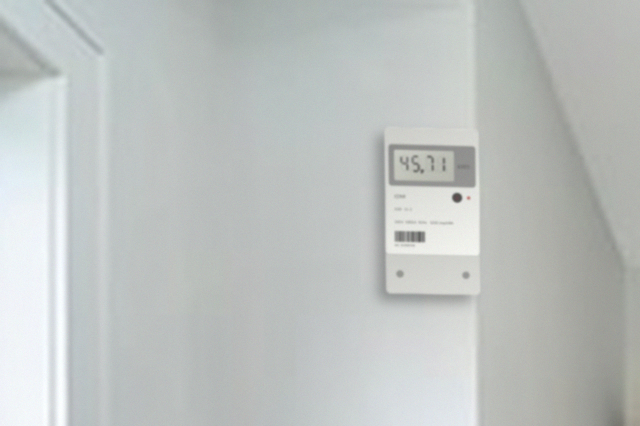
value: 45.71kWh
